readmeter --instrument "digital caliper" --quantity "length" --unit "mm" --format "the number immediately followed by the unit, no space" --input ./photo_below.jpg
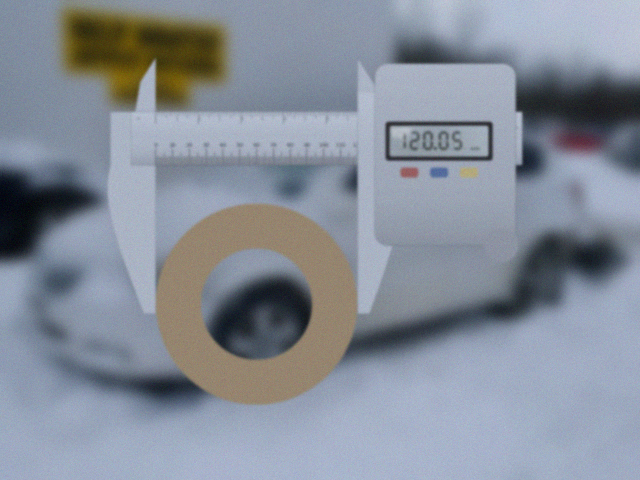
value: 120.05mm
